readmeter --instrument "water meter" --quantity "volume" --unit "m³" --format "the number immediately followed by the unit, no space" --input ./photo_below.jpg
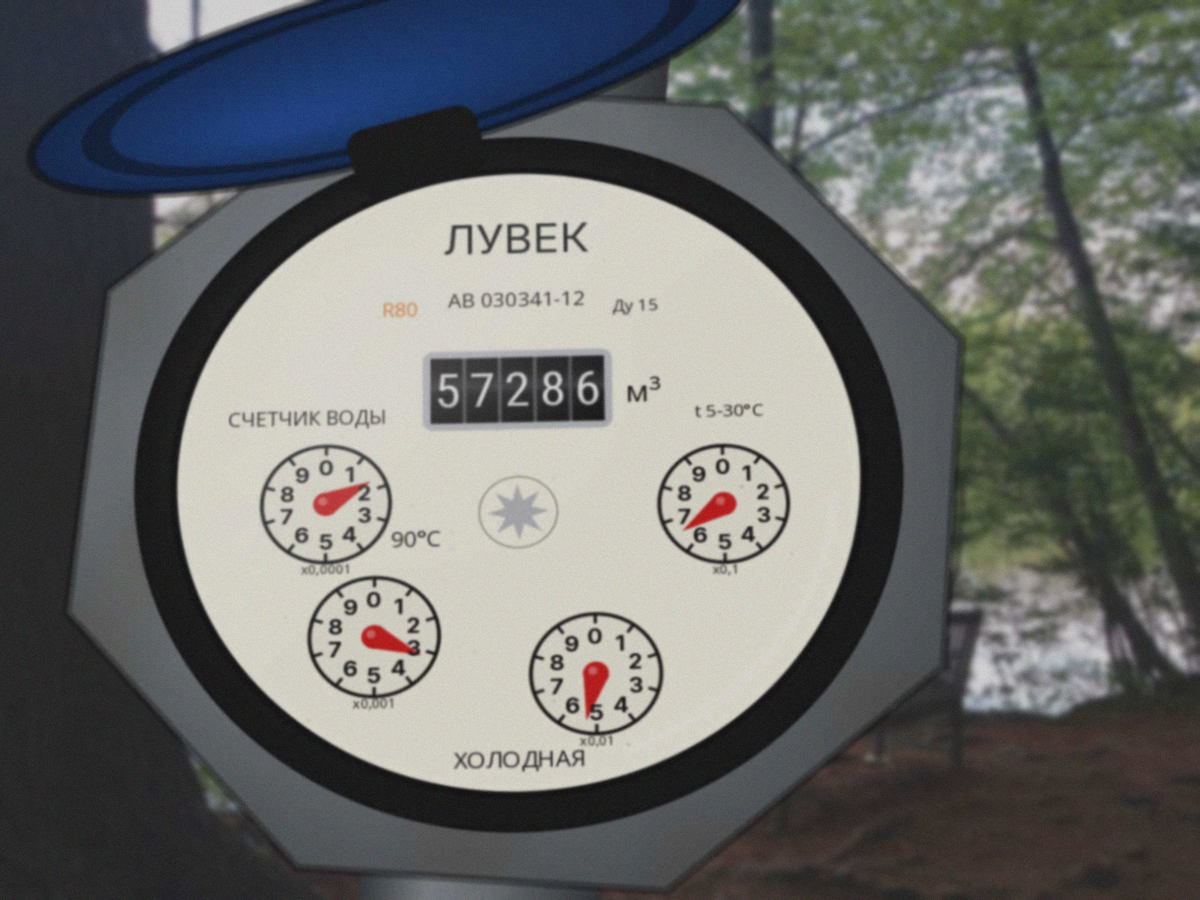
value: 57286.6531m³
